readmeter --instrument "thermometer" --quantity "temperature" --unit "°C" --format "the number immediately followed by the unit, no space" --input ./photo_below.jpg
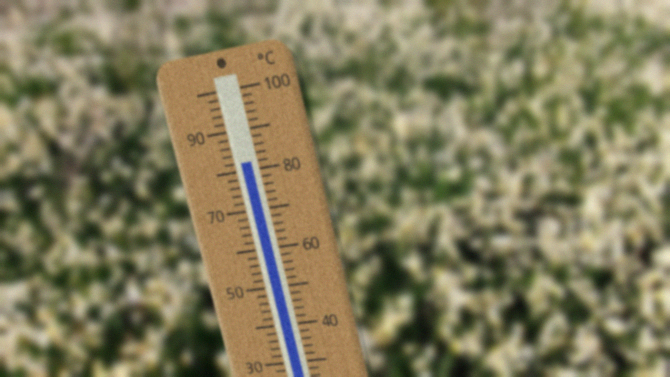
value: 82°C
